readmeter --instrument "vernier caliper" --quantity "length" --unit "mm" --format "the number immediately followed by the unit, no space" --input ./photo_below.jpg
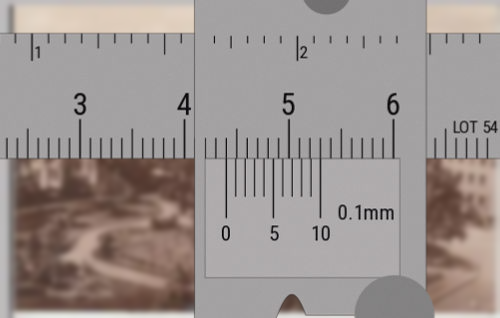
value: 44.0mm
